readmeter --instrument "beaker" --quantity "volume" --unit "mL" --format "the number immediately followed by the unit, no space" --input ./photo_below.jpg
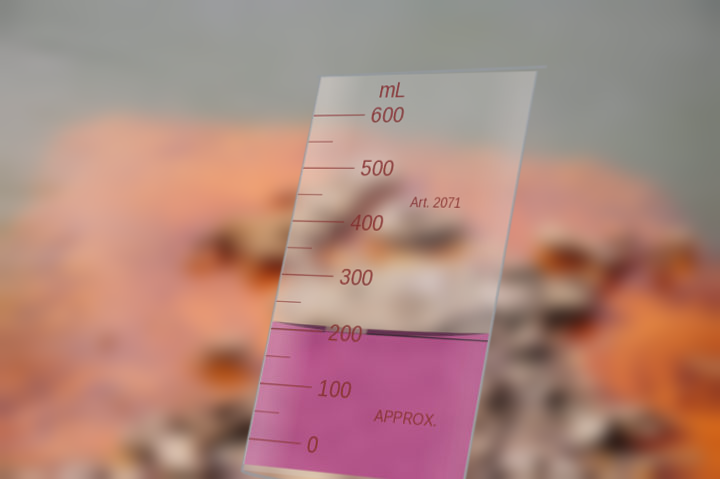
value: 200mL
